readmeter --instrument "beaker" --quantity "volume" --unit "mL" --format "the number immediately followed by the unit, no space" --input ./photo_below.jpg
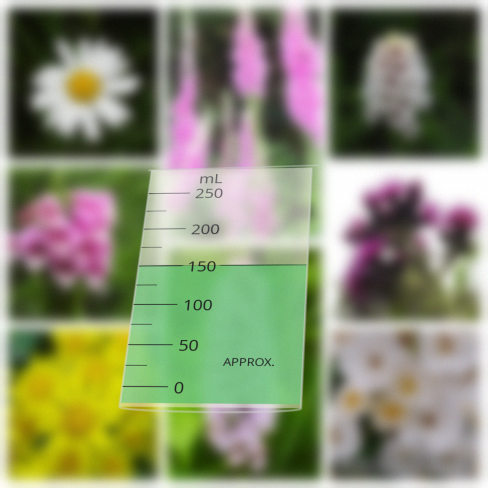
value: 150mL
